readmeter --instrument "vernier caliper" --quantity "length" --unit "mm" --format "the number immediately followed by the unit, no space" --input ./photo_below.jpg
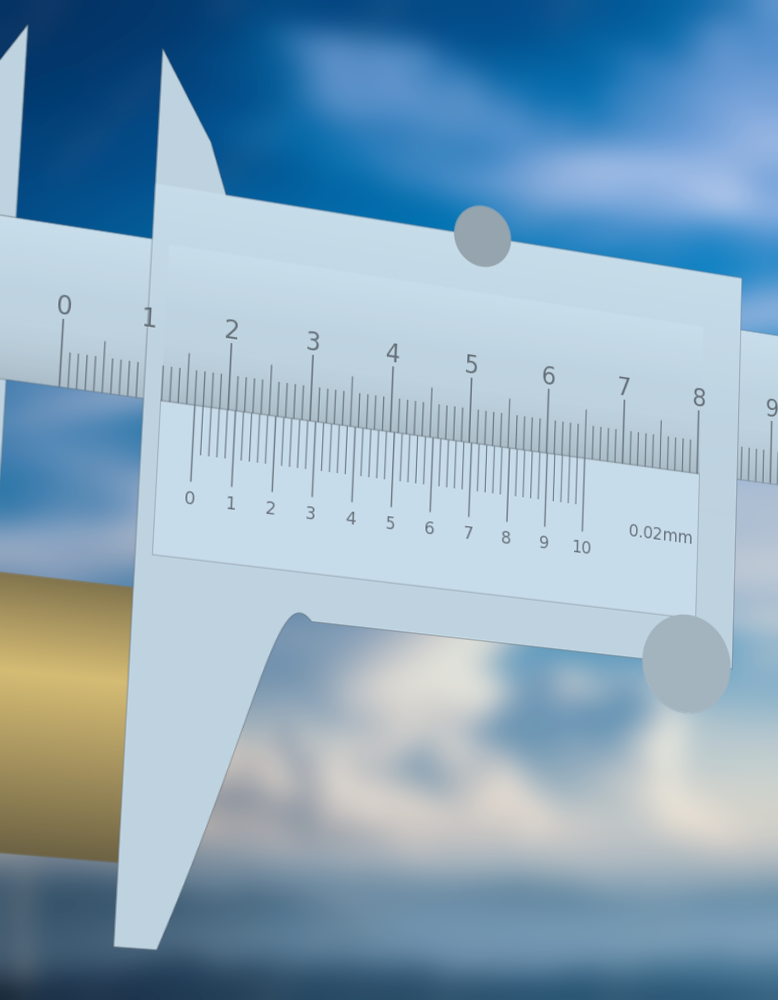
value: 16.0mm
